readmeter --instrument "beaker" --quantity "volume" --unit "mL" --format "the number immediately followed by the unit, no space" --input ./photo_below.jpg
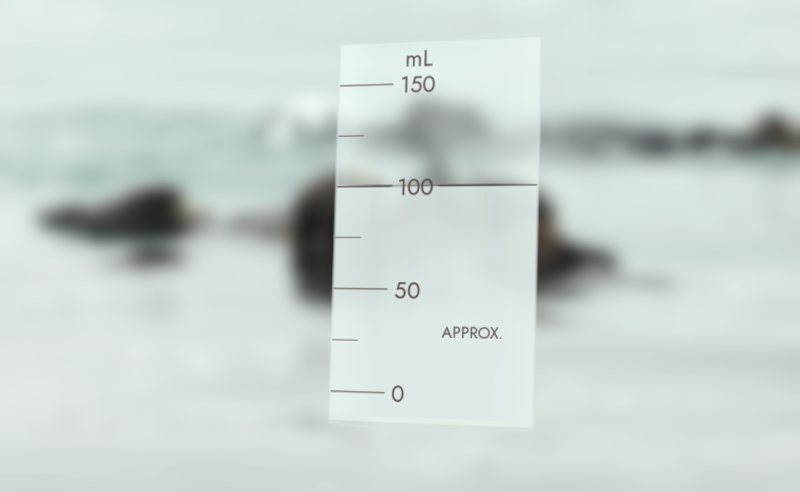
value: 100mL
